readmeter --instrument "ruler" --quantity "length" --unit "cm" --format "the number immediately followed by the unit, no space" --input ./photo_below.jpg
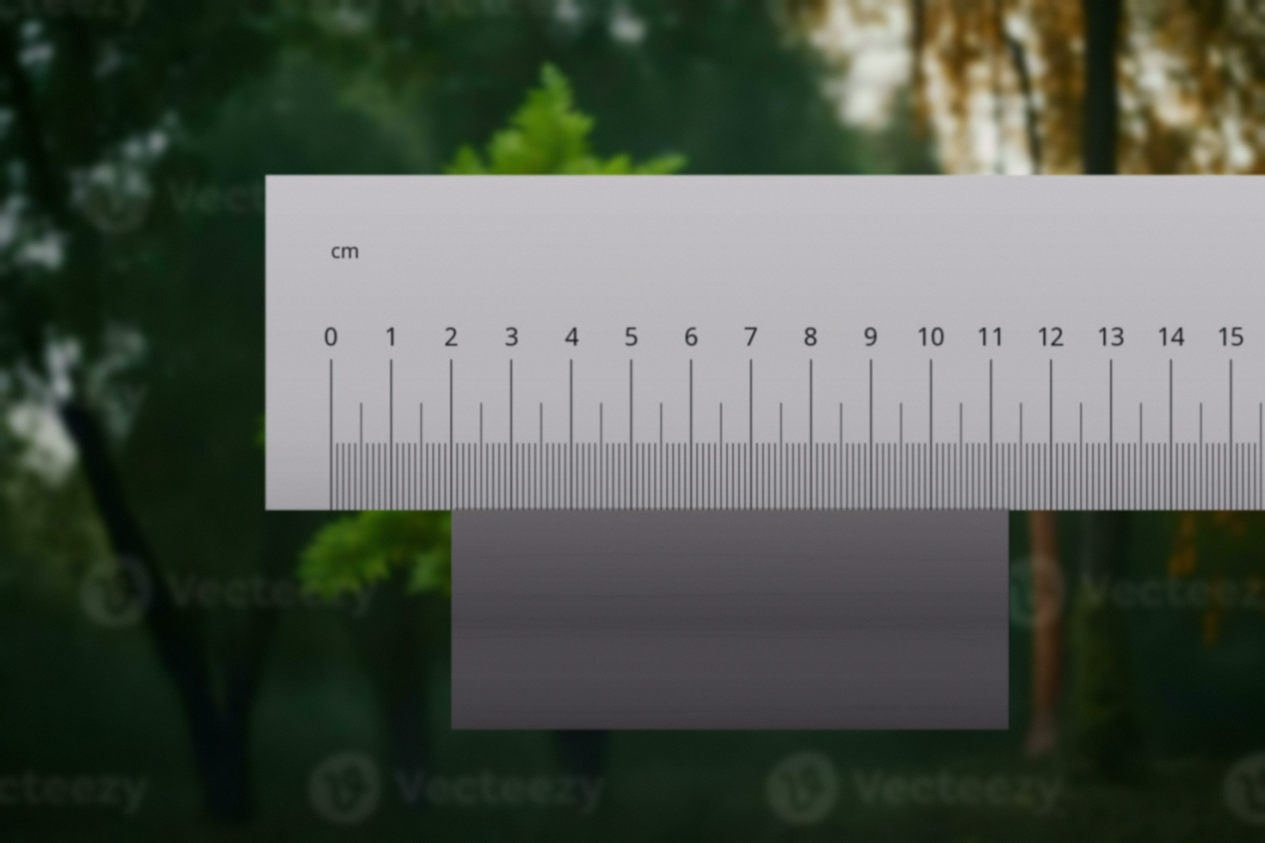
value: 9.3cm
